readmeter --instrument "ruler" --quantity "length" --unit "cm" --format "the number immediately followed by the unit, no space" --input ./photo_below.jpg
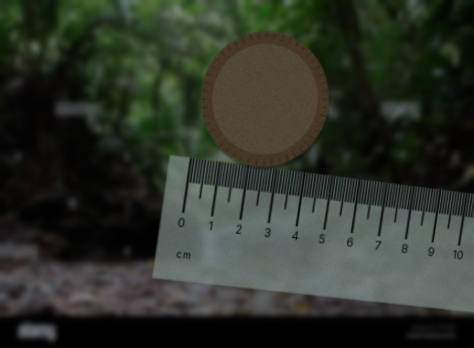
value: 4.5cm
